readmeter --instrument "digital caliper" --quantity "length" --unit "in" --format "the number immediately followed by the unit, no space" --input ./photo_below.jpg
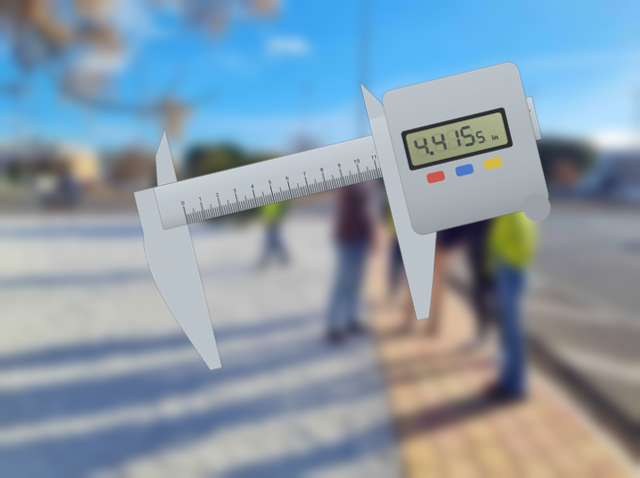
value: 4.4155in
